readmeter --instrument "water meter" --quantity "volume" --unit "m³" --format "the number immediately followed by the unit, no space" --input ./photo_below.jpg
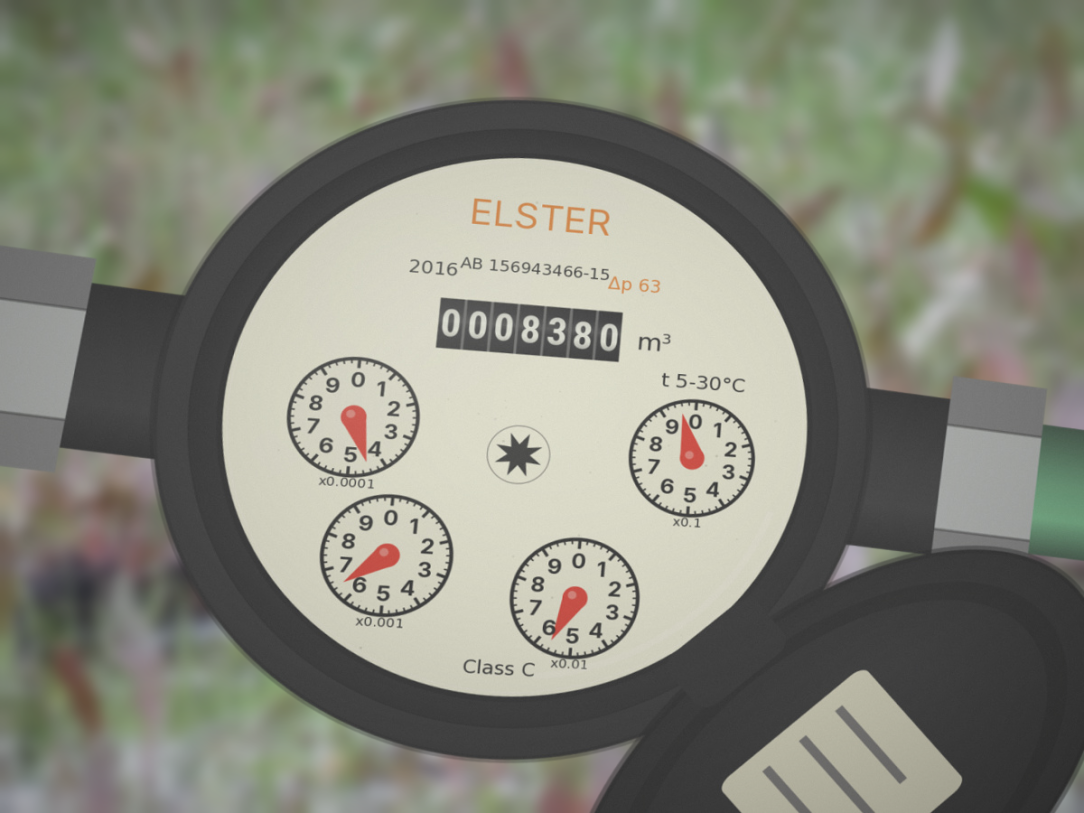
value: 8379.9564m³
